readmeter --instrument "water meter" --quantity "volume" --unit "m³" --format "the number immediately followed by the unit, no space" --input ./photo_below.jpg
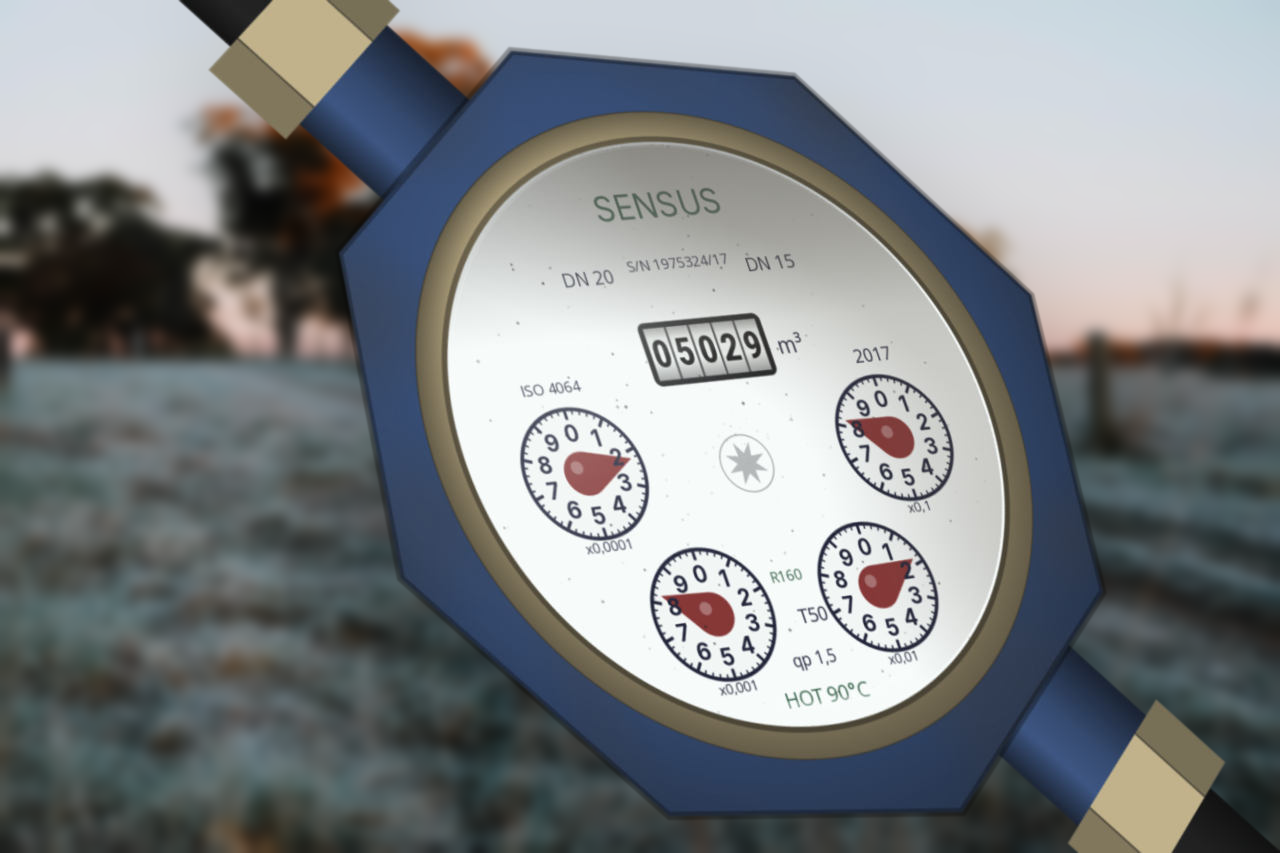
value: 5029.8182m³
